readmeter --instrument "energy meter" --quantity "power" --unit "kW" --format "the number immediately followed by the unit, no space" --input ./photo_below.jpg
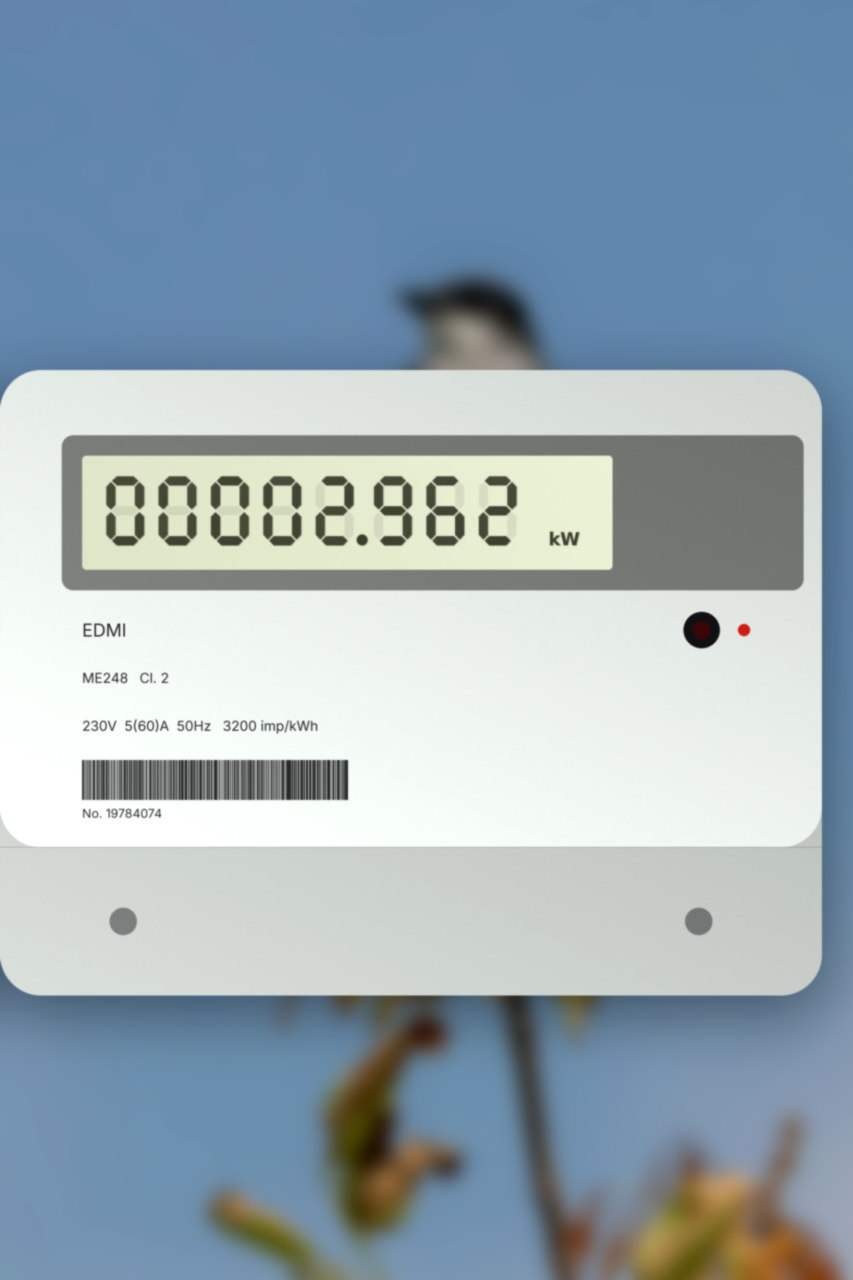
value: 2.962kW
